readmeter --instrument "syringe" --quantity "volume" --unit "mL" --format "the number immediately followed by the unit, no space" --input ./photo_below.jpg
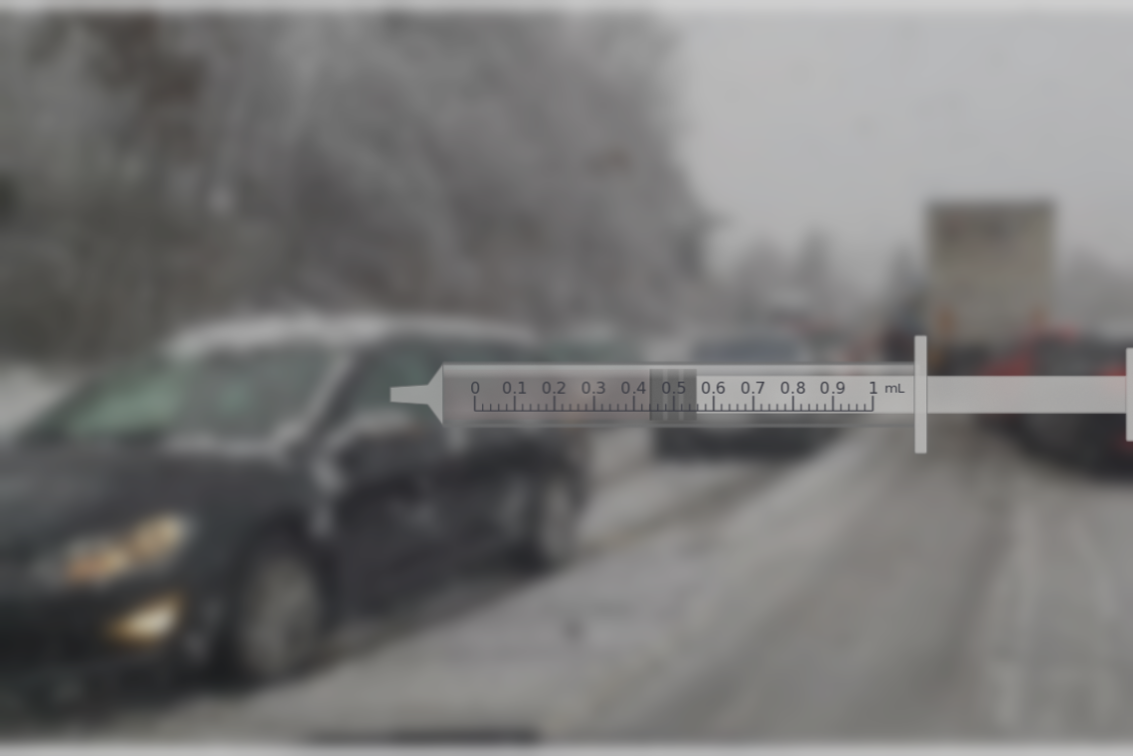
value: 0.44mL
